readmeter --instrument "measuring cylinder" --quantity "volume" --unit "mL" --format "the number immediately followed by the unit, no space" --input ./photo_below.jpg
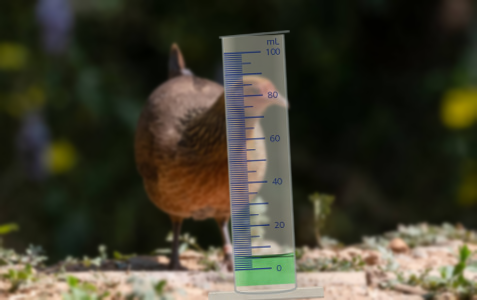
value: 5mL
